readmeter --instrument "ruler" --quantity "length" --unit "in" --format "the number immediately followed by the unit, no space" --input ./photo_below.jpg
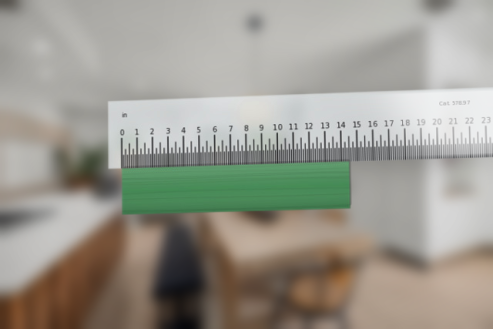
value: 14.5in
